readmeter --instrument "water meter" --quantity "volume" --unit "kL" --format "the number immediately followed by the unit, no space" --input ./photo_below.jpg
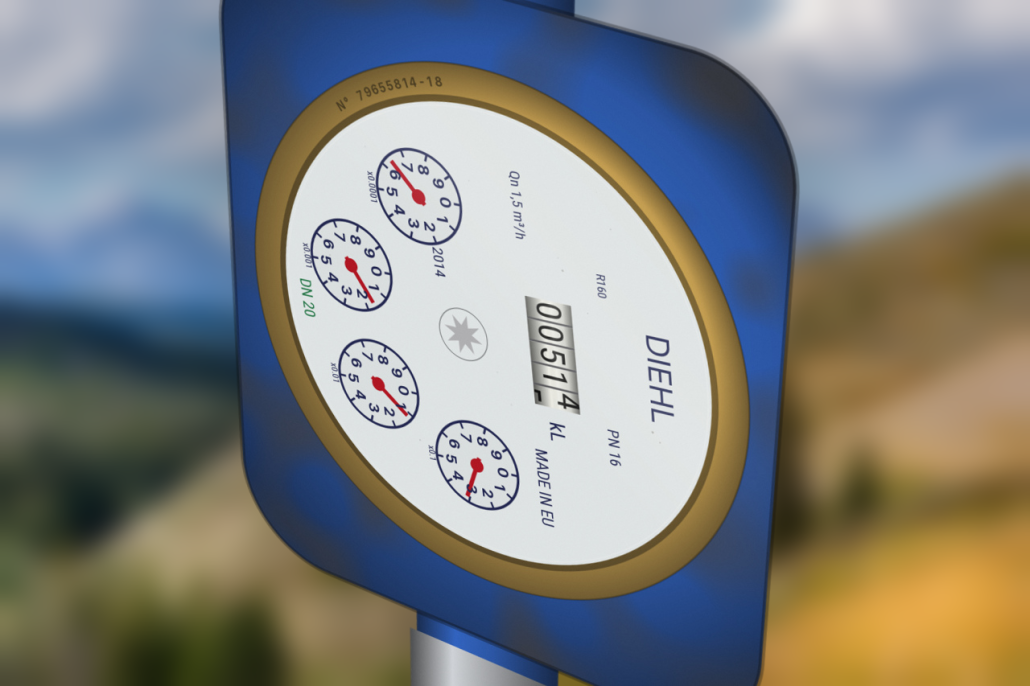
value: 514.3116kL
